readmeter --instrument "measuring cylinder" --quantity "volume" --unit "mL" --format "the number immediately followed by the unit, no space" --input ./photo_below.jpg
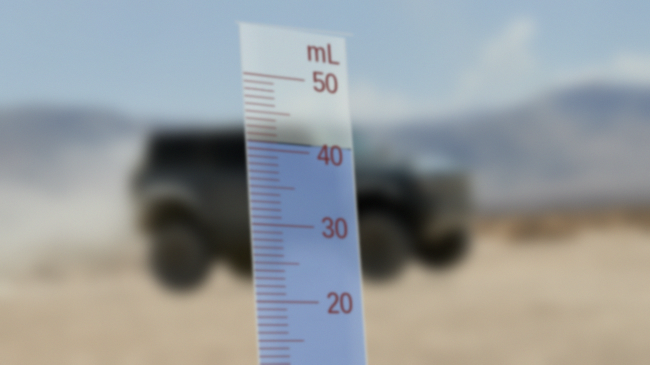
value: 41mL
